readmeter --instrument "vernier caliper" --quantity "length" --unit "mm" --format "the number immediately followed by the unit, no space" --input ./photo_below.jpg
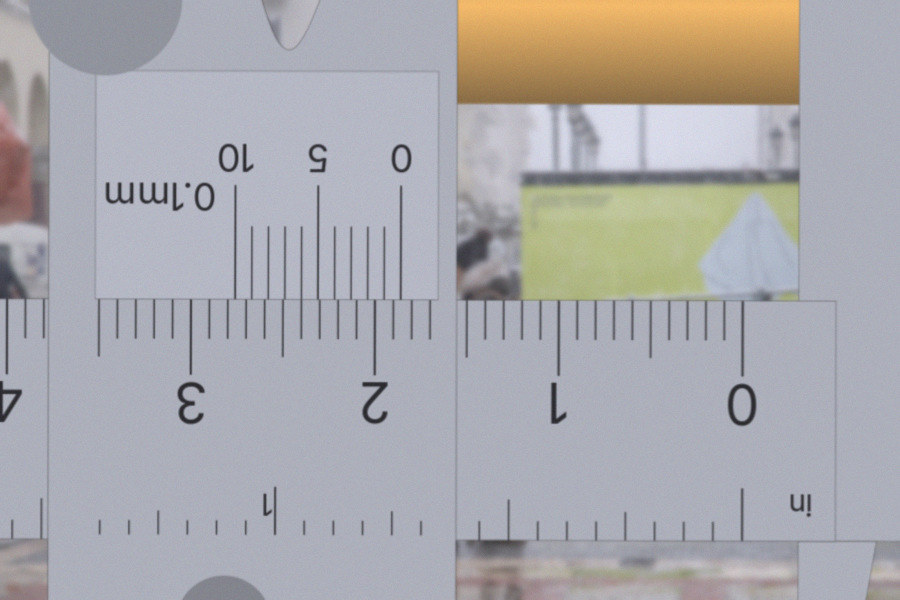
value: 18.6mm
